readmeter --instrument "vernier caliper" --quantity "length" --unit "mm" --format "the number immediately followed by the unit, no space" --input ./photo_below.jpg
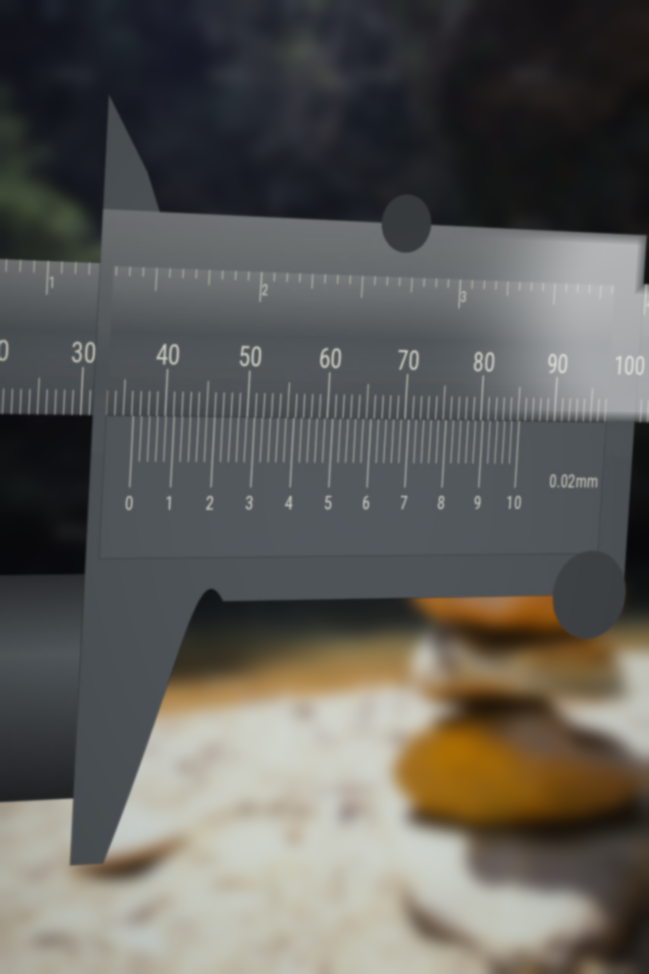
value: 36.2mm
